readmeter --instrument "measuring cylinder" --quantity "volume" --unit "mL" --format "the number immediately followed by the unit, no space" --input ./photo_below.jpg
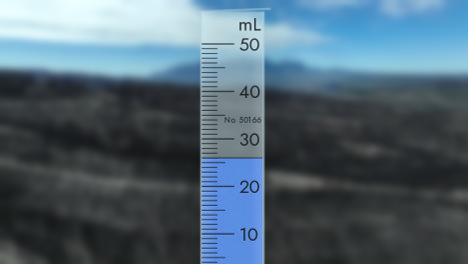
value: 26mL
